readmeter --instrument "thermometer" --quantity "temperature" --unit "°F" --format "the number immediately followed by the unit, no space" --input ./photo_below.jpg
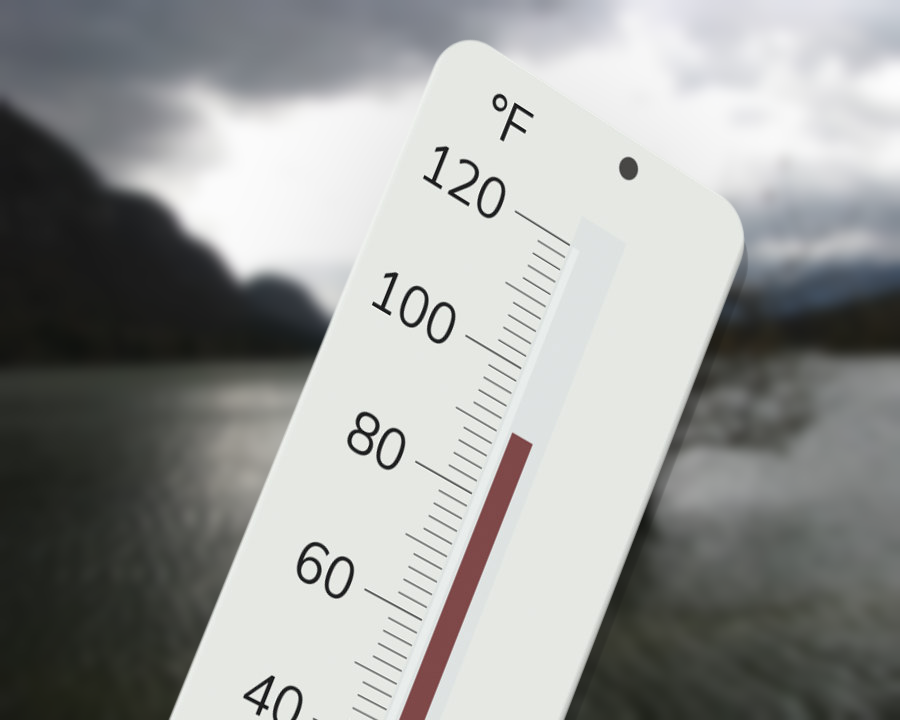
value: 91°F
